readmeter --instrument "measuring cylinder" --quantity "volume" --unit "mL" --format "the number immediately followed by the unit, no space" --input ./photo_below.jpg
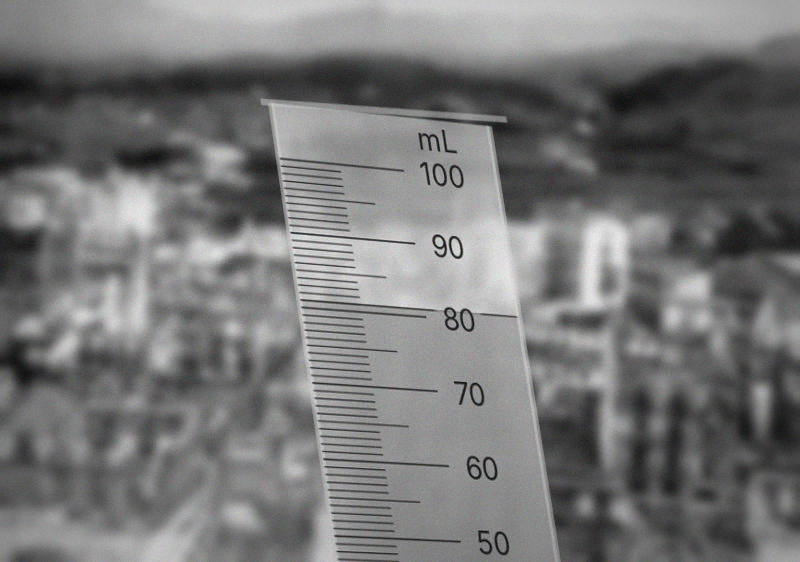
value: 81mL
